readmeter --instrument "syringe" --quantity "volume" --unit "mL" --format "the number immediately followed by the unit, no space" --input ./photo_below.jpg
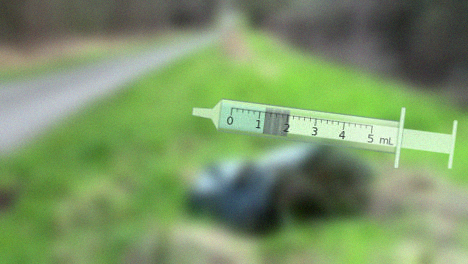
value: 1.2mL
